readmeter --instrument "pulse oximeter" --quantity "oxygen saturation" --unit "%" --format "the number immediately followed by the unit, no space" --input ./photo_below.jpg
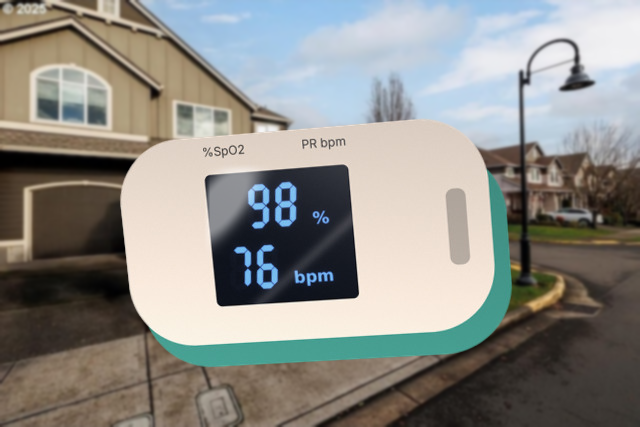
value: 98%
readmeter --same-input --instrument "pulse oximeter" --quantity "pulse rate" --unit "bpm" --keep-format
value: 76bpm
